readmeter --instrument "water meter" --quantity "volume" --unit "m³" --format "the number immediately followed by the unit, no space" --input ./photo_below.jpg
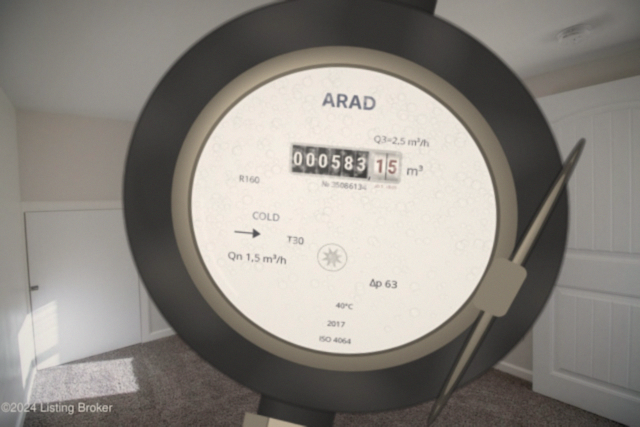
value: 583.15m³
